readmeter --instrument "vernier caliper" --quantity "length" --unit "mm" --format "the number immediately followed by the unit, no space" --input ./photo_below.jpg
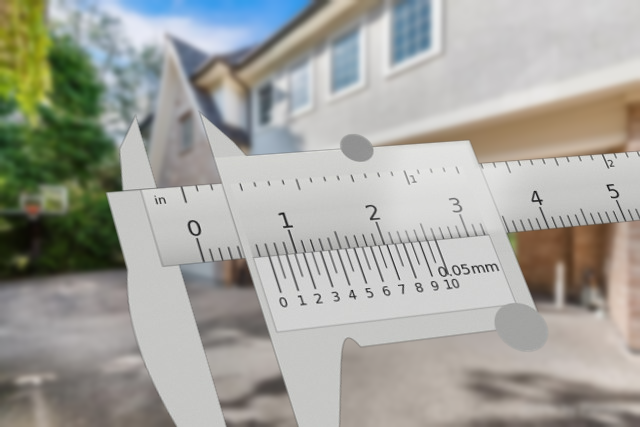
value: 7.0mm
